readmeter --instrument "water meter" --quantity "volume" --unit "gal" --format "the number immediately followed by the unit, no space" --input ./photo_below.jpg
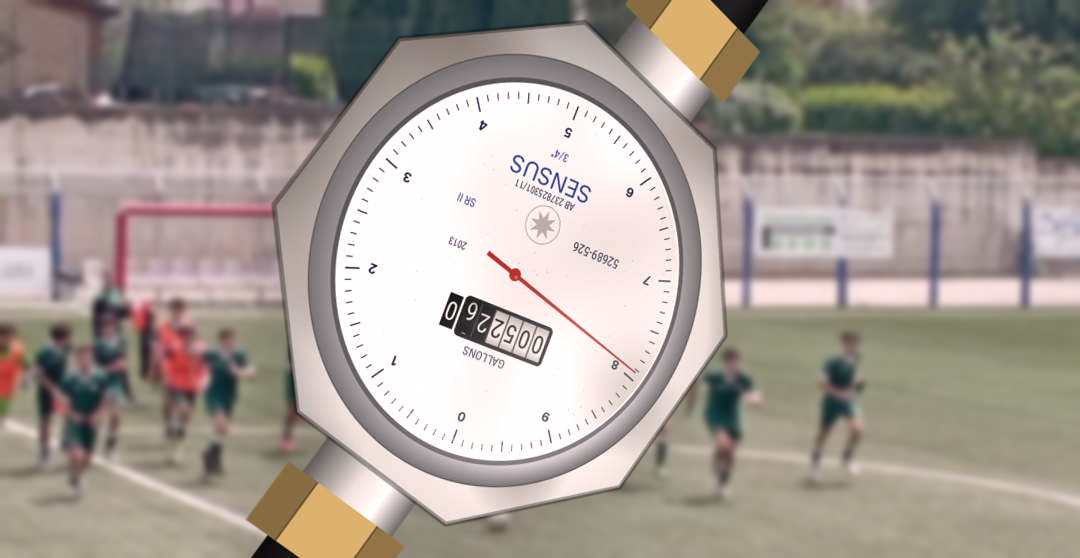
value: 52257.9gal
